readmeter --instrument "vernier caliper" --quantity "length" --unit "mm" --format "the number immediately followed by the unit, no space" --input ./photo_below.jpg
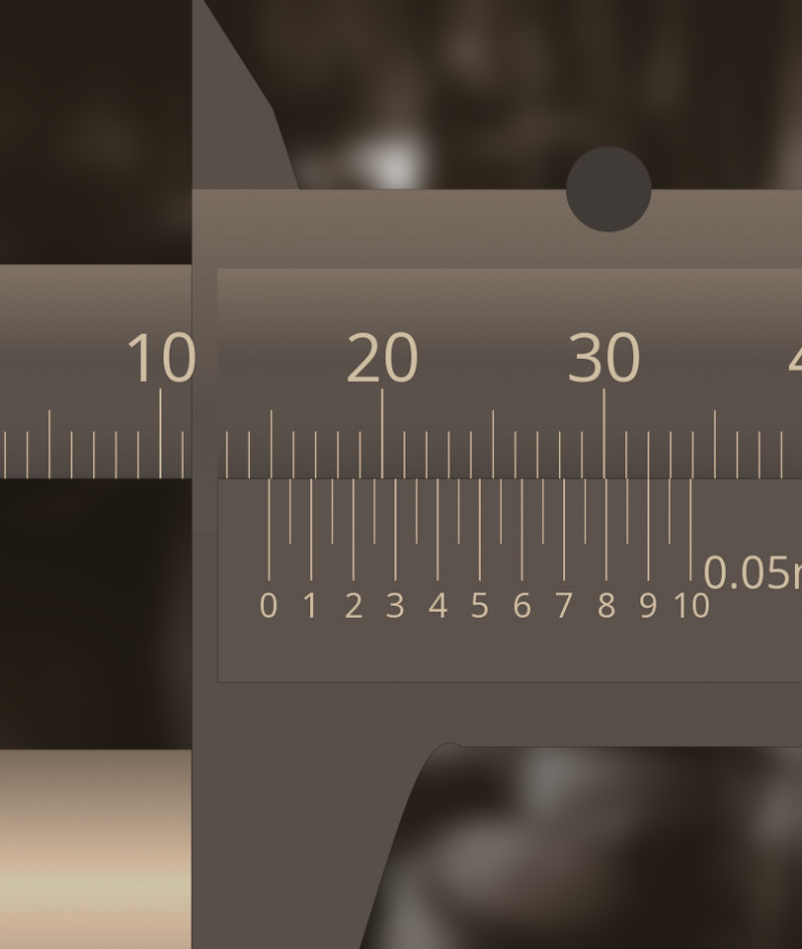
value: 14.90mm
